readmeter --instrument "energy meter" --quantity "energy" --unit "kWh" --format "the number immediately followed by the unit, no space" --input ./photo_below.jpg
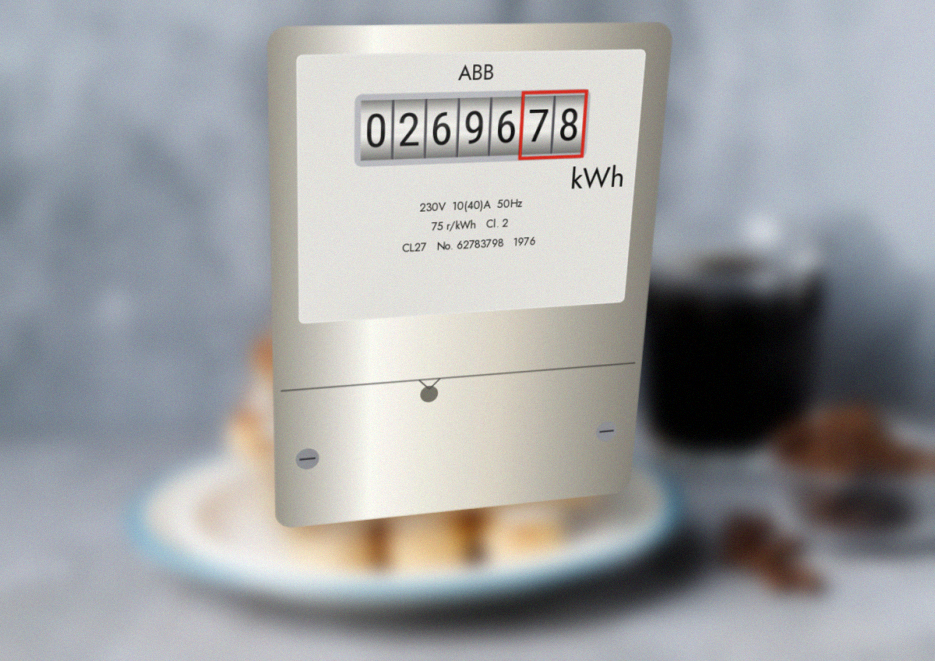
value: 2696.78kWh
